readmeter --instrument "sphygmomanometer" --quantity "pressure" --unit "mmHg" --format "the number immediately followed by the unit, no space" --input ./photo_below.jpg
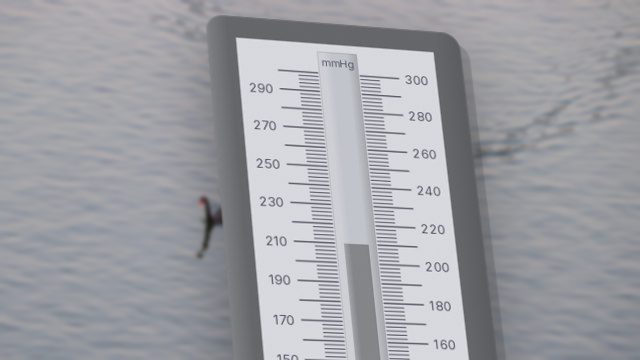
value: 210mmHg
